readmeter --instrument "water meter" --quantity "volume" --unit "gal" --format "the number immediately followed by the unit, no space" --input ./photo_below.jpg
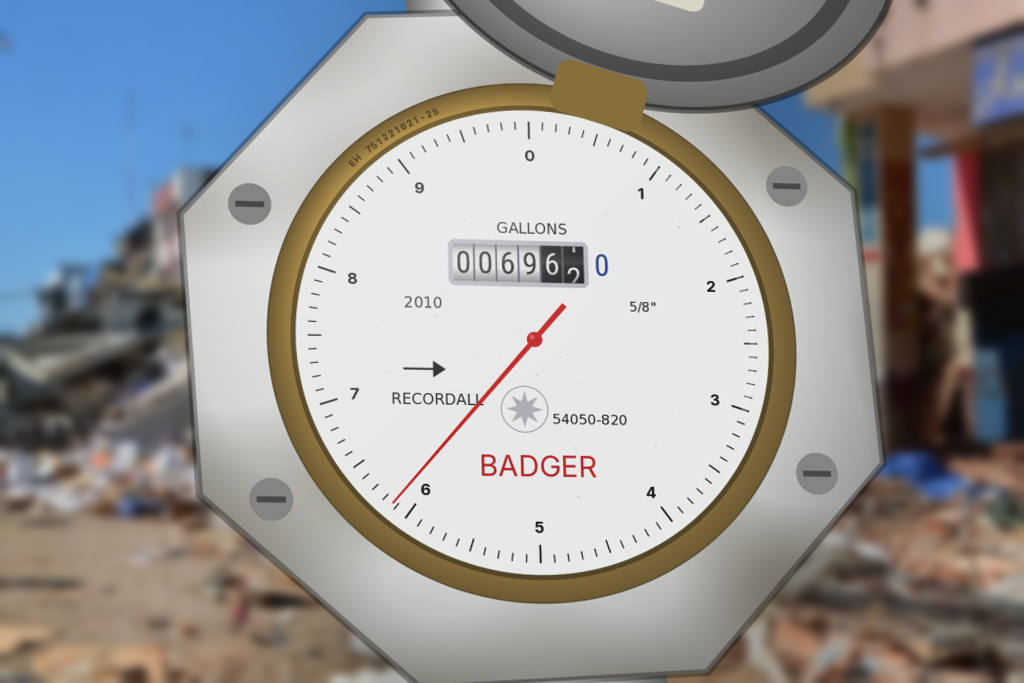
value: 69616.1gal
